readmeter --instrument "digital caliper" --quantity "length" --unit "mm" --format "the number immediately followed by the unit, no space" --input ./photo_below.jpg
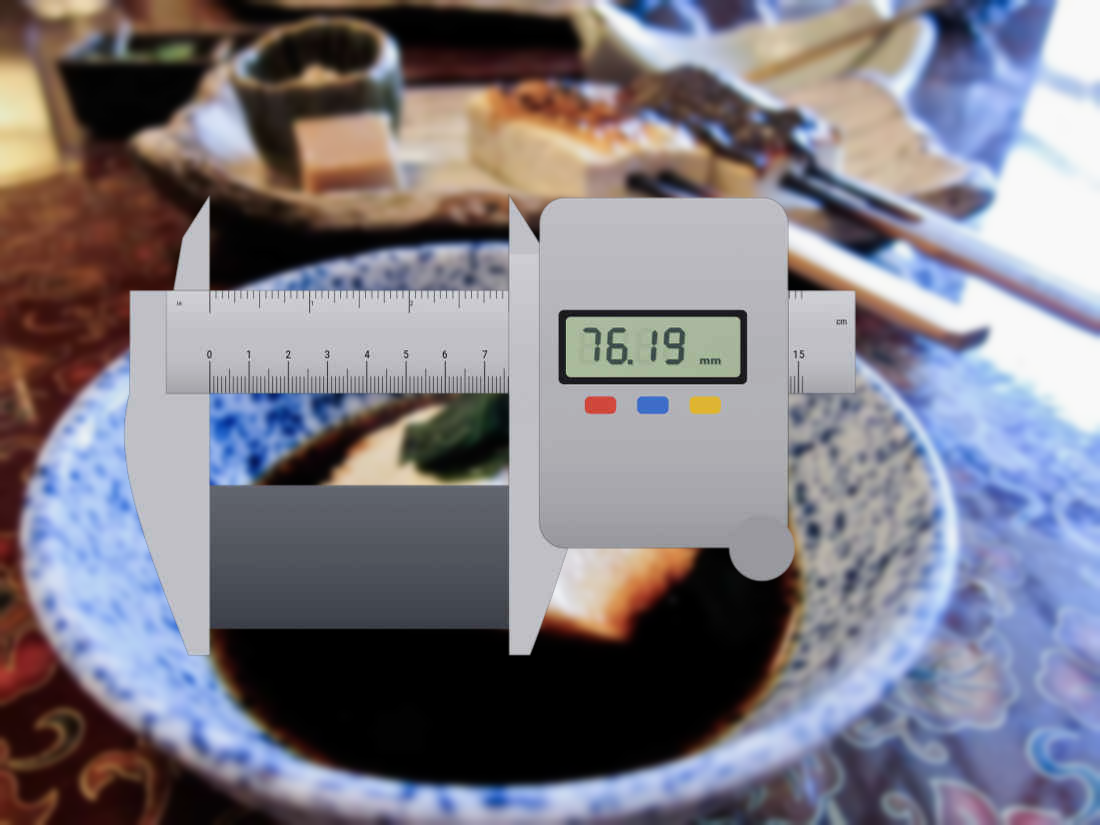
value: 76.19mm
